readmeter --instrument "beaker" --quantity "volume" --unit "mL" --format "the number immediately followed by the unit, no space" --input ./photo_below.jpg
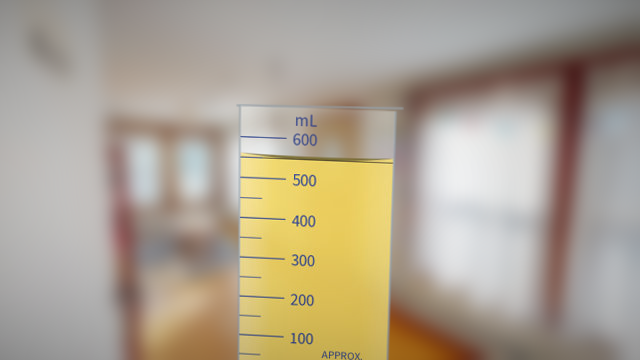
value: 550mL
